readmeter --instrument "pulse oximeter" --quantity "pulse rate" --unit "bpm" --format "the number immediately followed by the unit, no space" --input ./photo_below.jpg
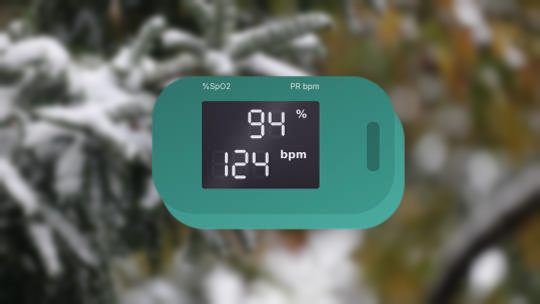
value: 124bpm
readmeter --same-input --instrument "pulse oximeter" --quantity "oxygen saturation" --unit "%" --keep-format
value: 94%
